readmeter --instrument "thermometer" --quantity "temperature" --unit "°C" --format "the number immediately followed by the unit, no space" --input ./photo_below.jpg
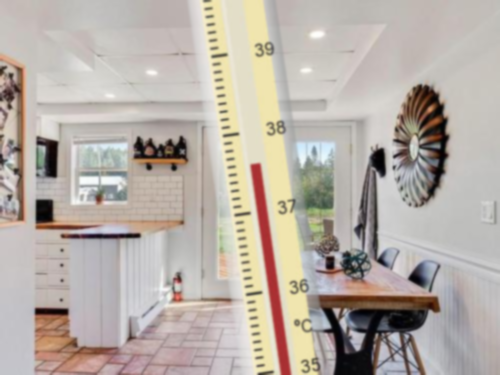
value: 37.6°C
